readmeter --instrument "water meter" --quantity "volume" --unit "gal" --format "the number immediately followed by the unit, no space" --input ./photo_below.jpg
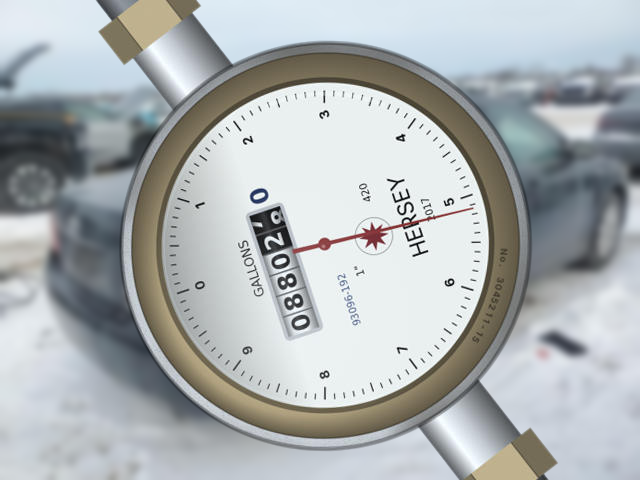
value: 880275.1gal
